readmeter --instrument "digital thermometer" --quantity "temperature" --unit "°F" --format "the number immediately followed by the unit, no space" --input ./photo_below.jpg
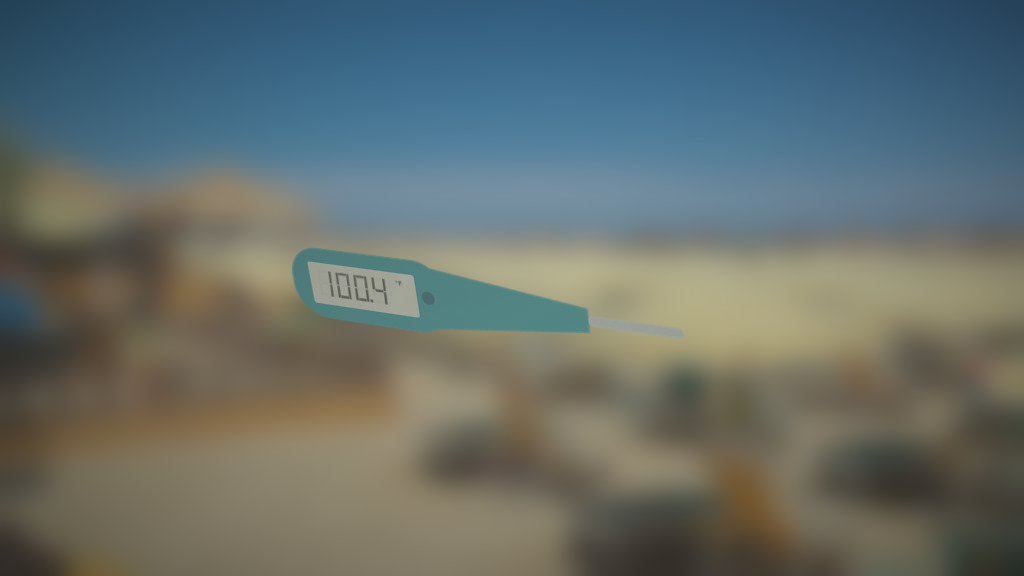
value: 100.4°F
